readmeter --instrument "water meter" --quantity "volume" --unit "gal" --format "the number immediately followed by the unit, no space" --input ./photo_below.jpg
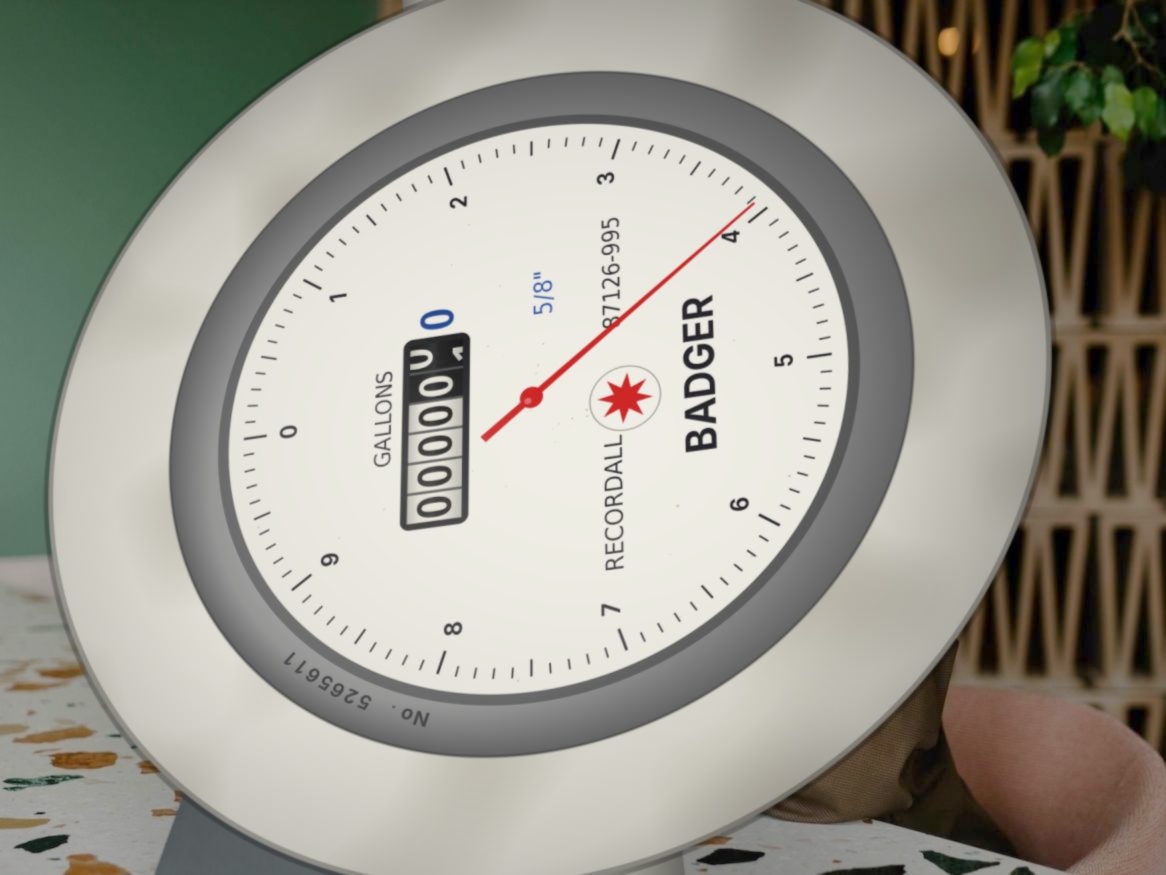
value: 3.9gal
